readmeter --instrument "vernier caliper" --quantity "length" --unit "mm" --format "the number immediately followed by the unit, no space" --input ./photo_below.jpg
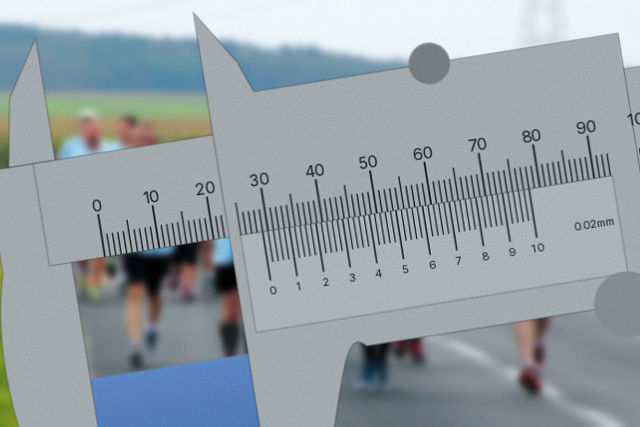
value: 29.0mm
